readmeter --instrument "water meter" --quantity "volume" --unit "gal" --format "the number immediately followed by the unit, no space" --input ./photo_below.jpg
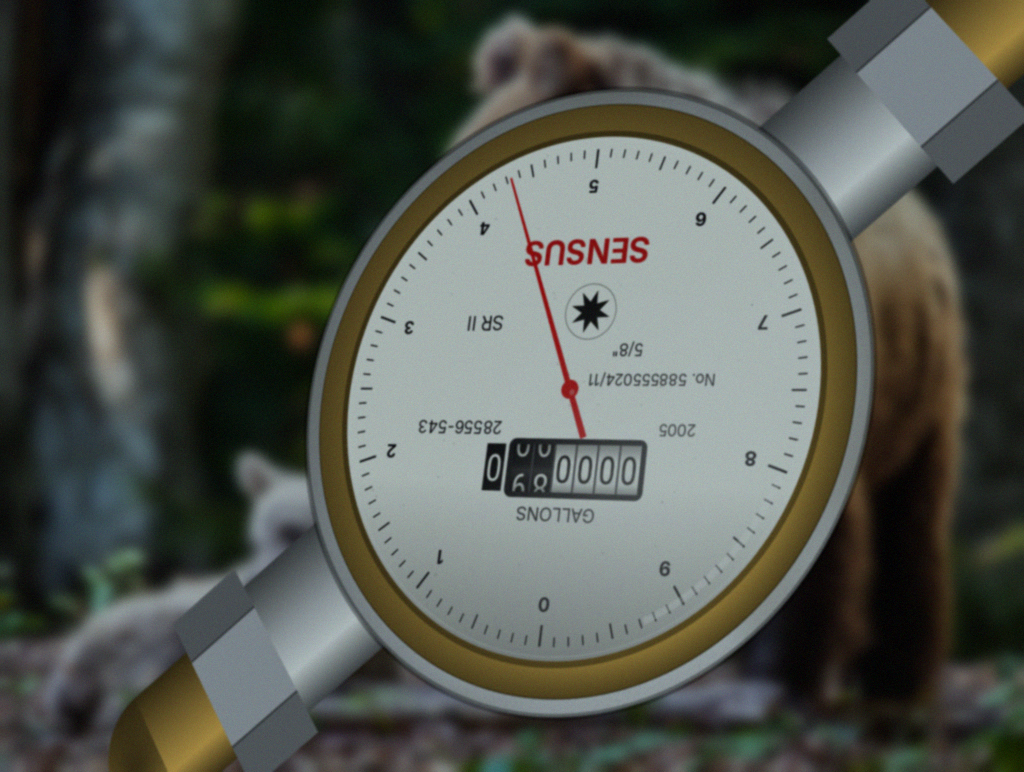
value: 894.3gal
